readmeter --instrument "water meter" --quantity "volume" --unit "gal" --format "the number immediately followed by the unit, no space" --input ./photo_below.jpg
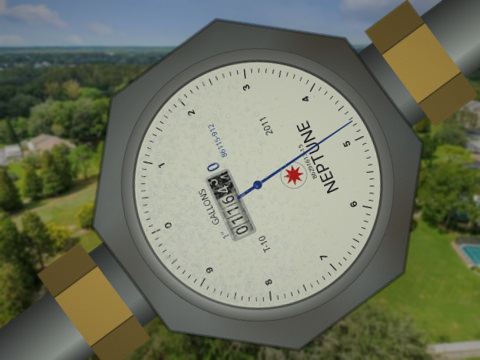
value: 116434.7gal
